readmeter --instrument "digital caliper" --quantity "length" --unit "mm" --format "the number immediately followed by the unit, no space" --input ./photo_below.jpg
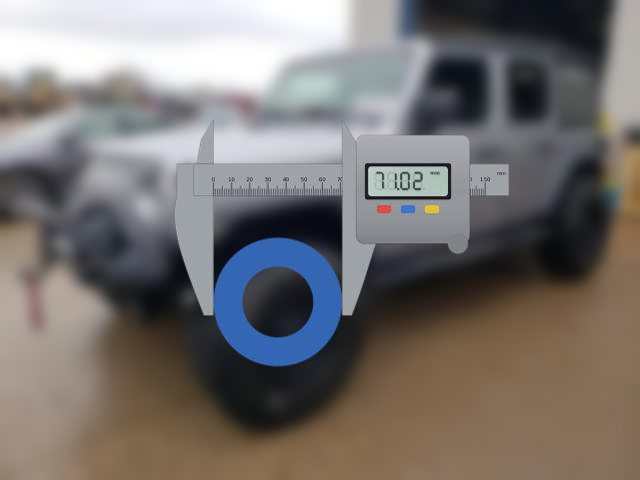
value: 71.02mm
